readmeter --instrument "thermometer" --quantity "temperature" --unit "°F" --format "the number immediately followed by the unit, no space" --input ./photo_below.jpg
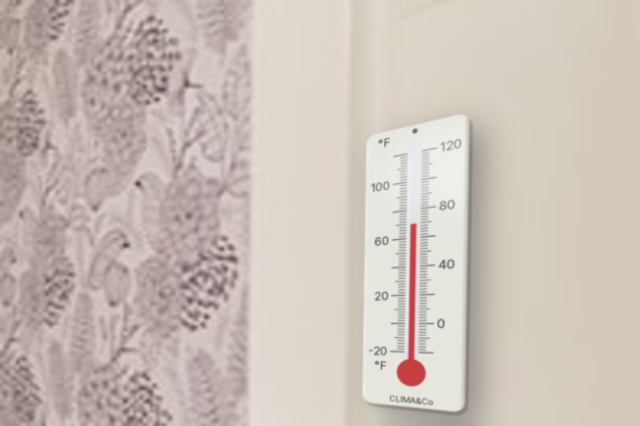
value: 70°F
